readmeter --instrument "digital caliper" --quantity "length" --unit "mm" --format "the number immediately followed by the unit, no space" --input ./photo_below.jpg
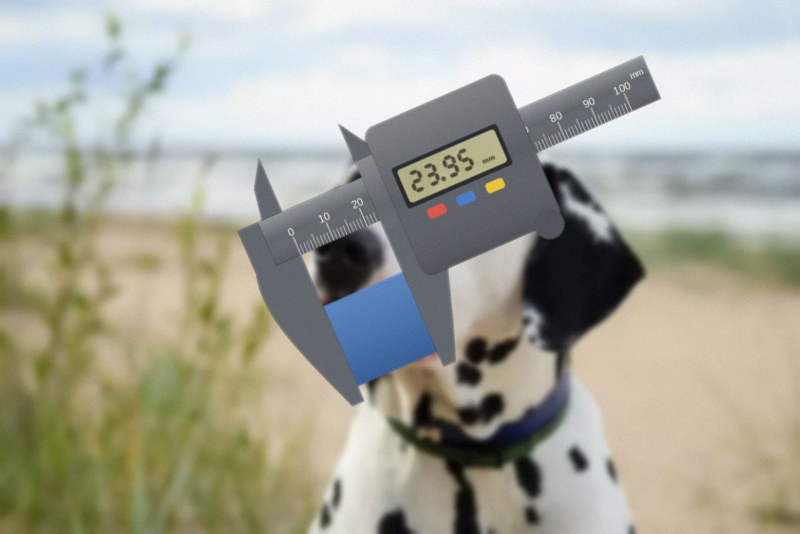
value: 23.95mm
